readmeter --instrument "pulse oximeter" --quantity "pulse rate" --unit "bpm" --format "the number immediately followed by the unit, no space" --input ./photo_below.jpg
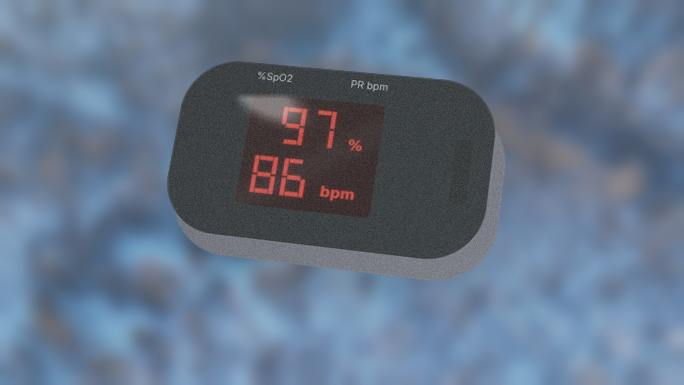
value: 86bpm
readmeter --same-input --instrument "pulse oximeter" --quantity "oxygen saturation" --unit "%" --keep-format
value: 97%
